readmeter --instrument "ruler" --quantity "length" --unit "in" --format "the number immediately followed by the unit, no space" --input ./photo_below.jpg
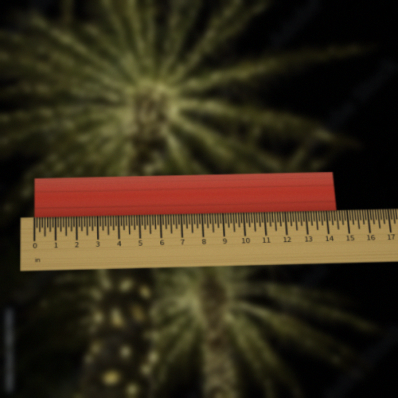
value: 14.5in
